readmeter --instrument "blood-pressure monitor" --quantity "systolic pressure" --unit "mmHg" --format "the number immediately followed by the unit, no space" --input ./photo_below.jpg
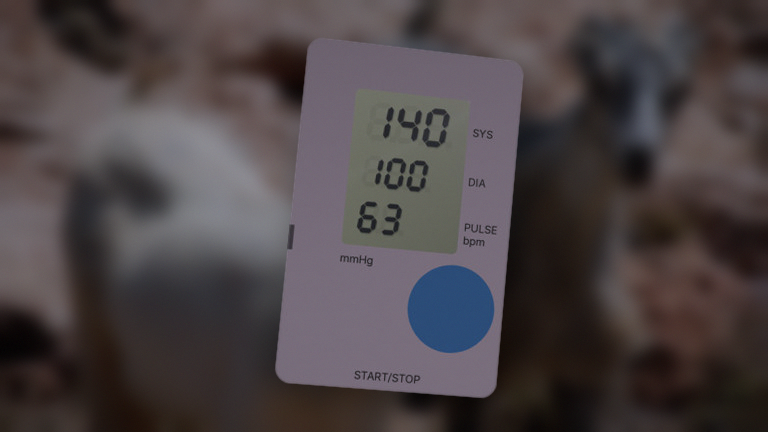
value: 140mmHg
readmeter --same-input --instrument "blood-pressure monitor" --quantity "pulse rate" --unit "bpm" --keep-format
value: 63bpm
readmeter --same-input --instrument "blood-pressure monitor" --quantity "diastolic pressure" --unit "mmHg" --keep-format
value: 100mmHg
